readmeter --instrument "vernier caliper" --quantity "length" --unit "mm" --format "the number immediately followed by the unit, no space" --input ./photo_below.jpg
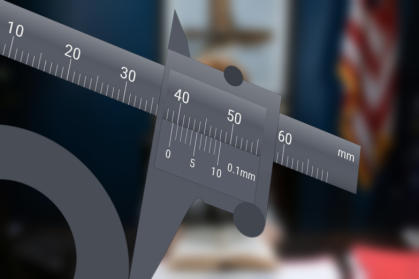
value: 39.2mm
